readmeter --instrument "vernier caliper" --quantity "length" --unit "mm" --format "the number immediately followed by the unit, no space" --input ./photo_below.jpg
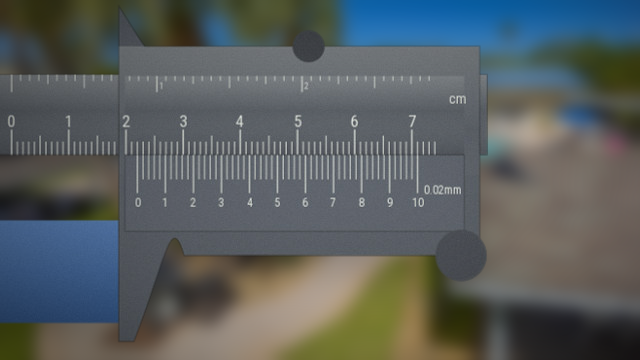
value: 22.0mm
